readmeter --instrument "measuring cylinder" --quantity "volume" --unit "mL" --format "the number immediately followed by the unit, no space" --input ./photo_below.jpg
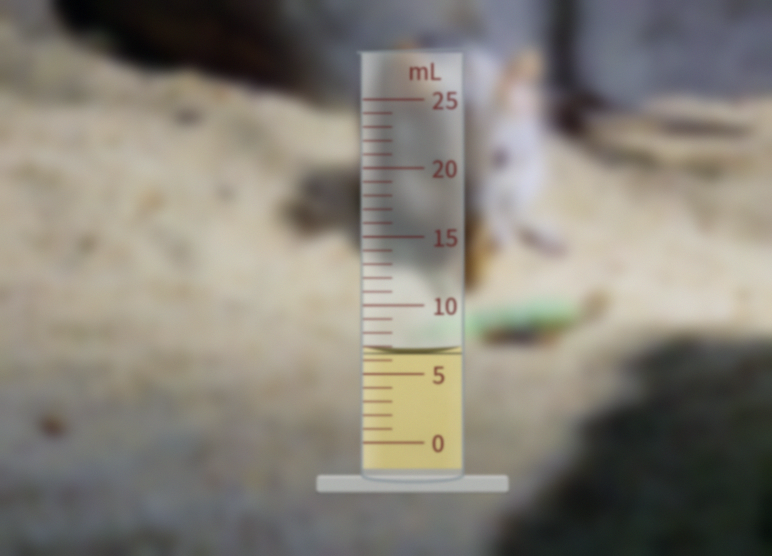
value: 6.5mL
